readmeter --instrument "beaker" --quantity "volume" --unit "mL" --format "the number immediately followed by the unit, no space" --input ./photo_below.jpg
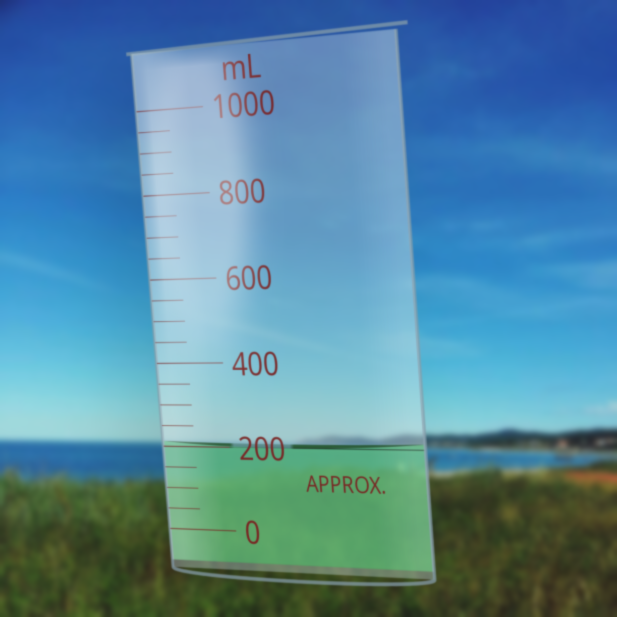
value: 200mL
